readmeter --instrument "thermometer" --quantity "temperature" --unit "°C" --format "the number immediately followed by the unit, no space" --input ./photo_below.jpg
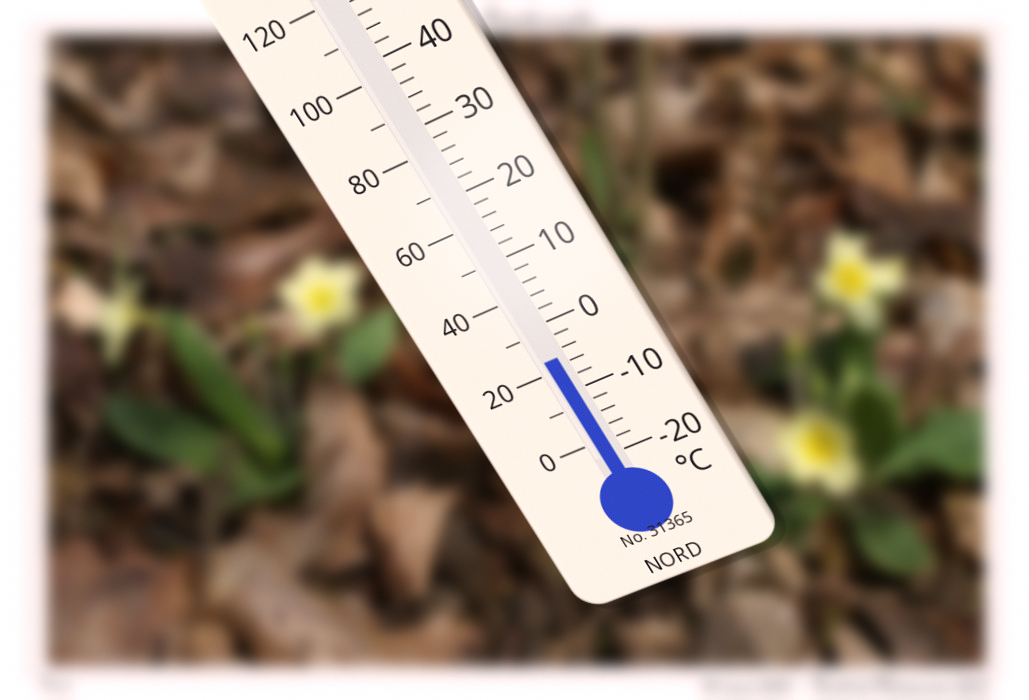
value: -5°C
